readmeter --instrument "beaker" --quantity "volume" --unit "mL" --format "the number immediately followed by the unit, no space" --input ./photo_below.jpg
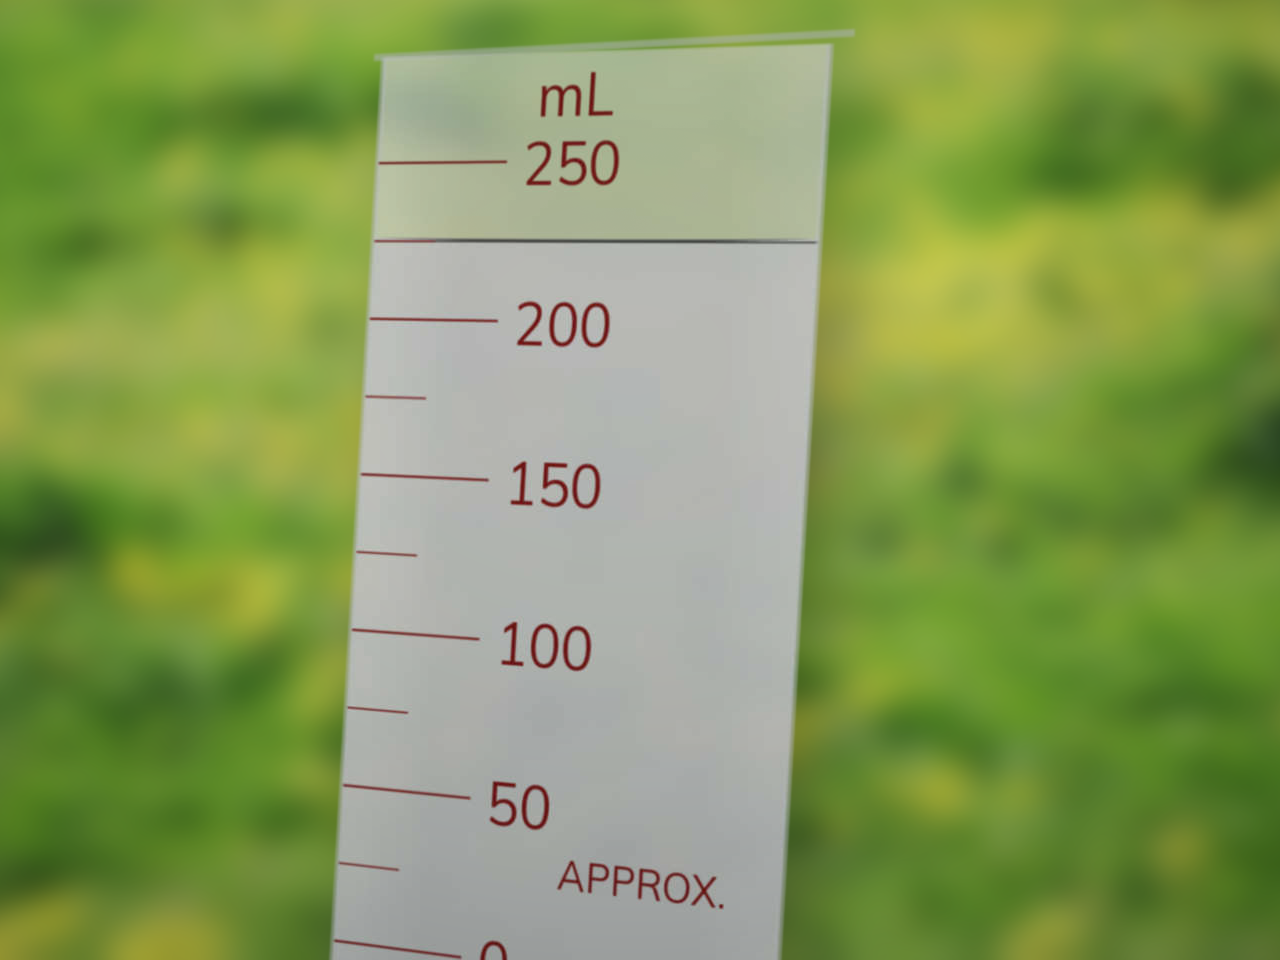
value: 225mL
